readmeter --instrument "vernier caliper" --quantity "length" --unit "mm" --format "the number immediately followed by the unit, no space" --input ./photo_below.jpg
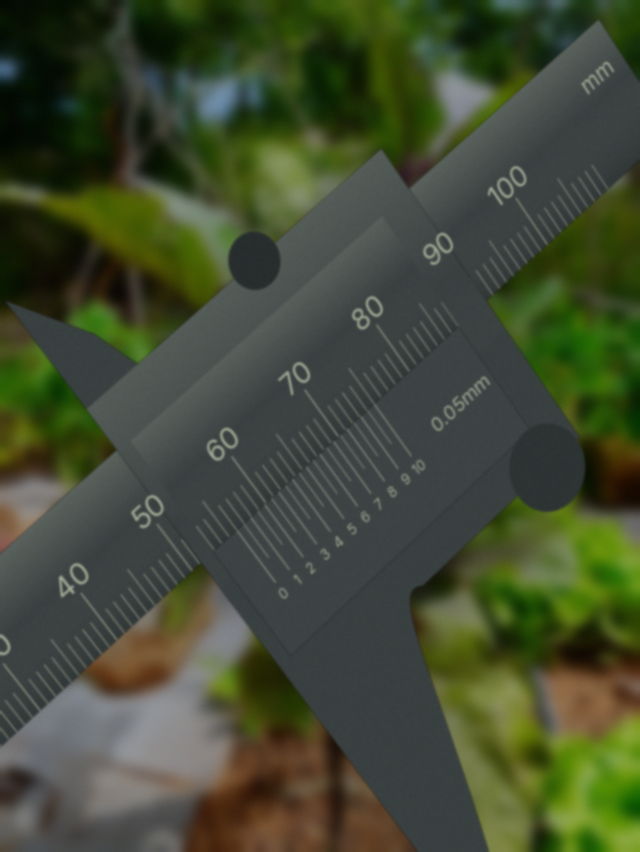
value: 56.0mm
